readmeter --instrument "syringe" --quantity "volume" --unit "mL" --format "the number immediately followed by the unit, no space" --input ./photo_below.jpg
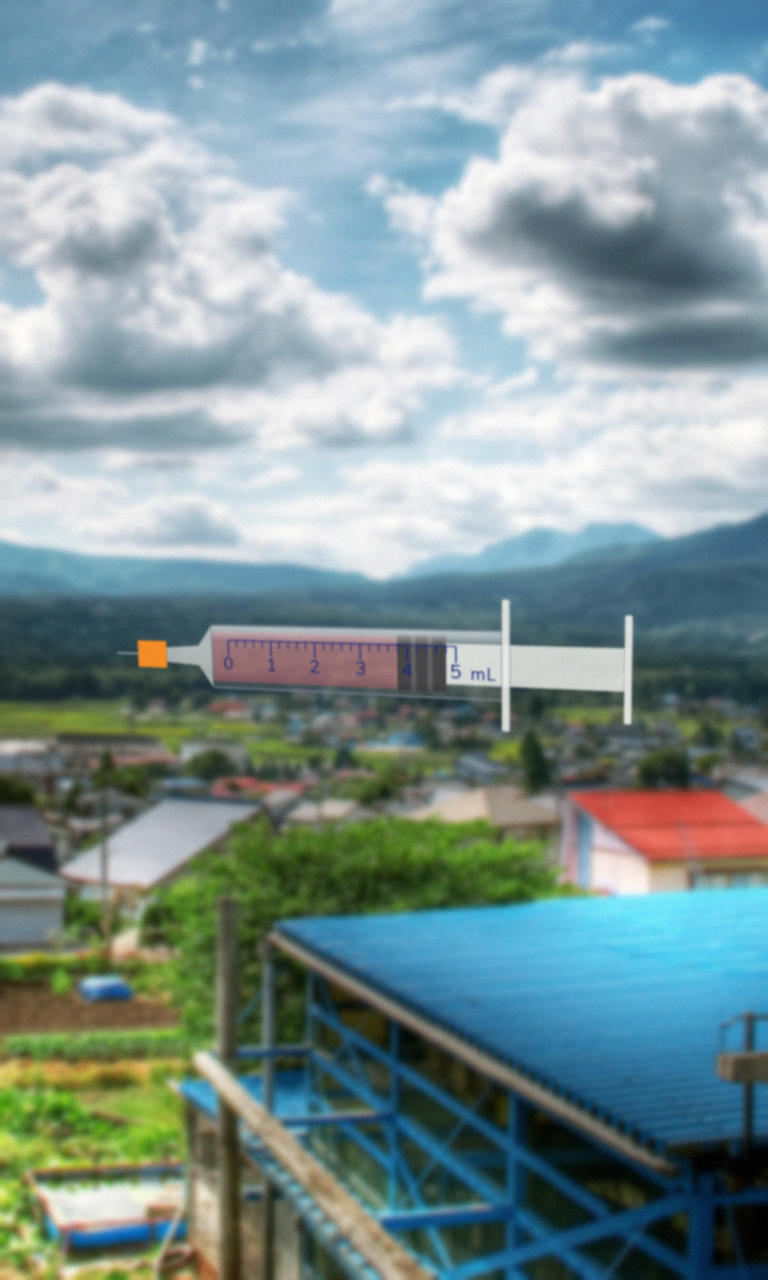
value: 3.8mL
